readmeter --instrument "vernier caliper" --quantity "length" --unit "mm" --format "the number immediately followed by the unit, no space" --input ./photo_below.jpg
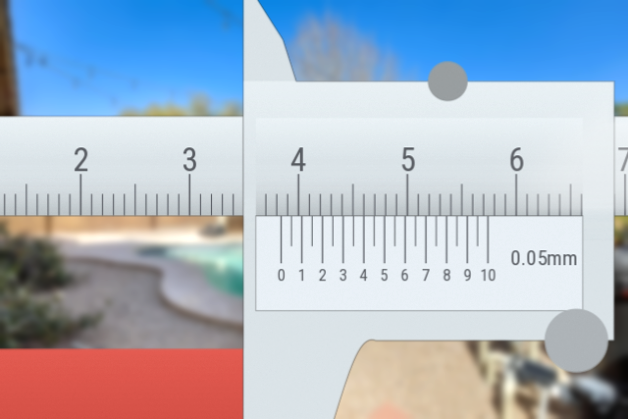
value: 38.4mm
